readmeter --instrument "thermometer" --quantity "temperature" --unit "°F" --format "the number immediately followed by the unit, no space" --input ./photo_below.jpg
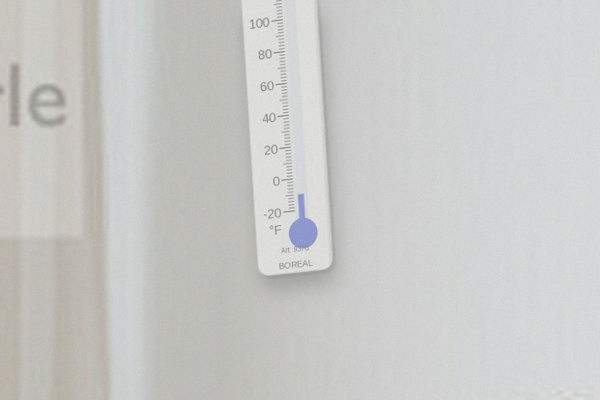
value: -10°F
